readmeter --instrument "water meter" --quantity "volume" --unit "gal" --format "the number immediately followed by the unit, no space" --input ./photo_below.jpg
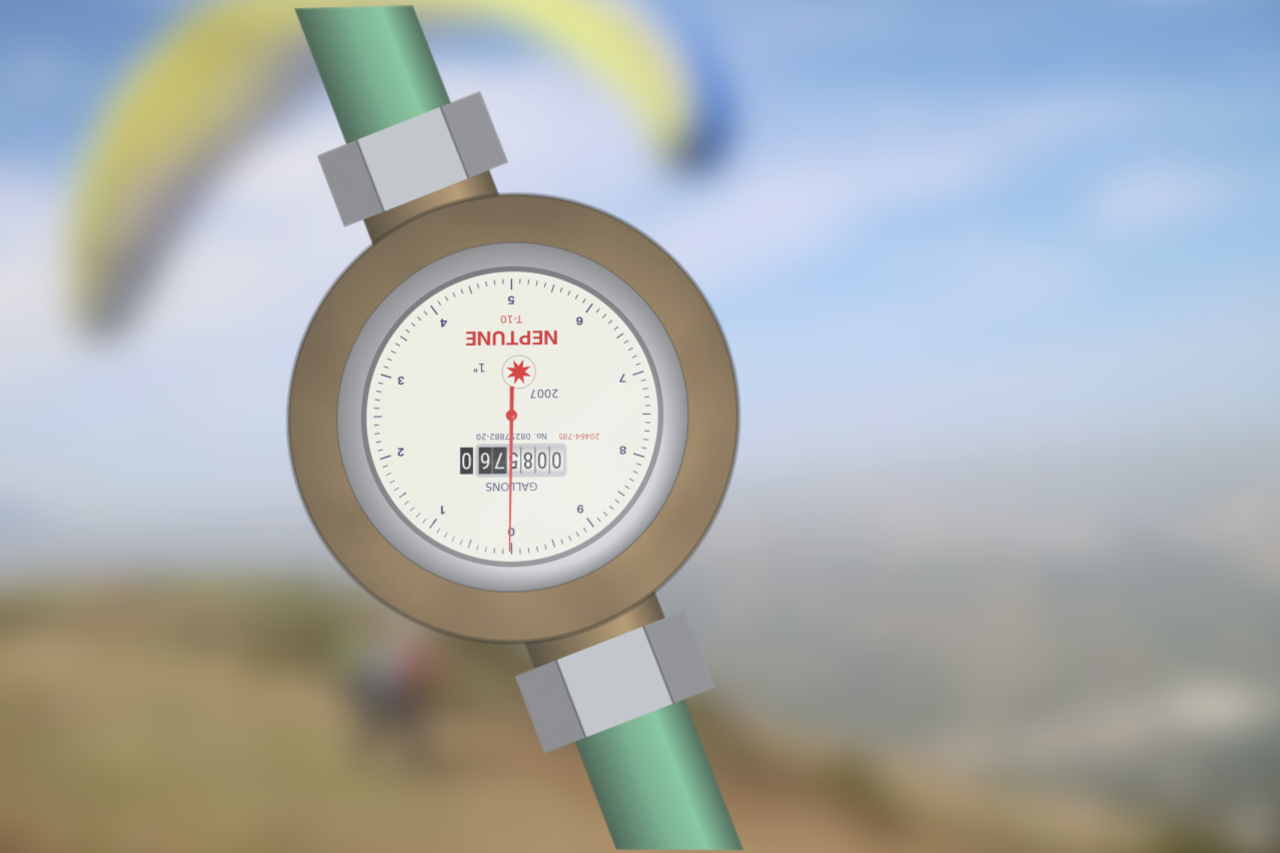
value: 85760.0gal
